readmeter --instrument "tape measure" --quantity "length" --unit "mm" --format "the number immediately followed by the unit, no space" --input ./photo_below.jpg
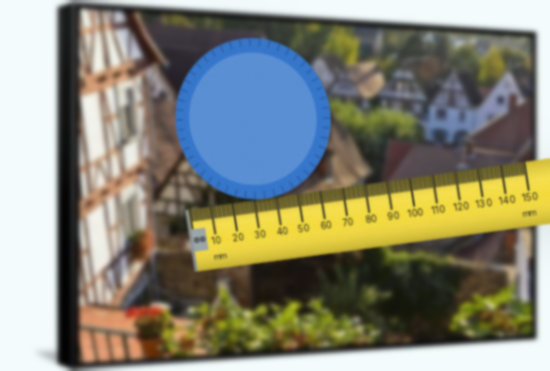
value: 70mm
